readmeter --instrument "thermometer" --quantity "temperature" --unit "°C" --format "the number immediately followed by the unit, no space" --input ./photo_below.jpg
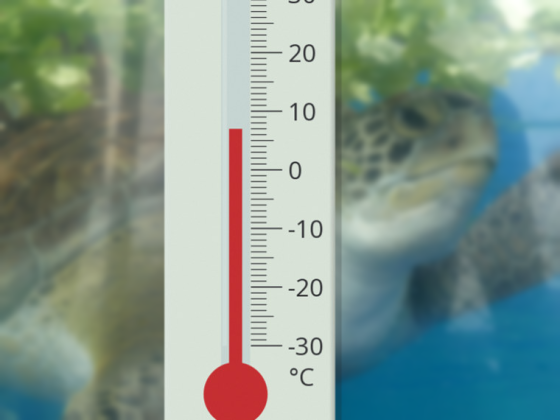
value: 7°C
